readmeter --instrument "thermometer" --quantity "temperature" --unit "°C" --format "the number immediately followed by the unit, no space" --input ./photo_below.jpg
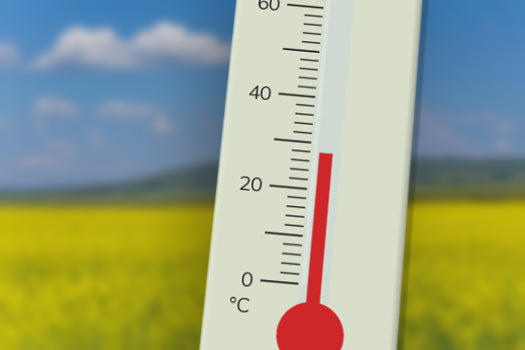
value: 28°C
